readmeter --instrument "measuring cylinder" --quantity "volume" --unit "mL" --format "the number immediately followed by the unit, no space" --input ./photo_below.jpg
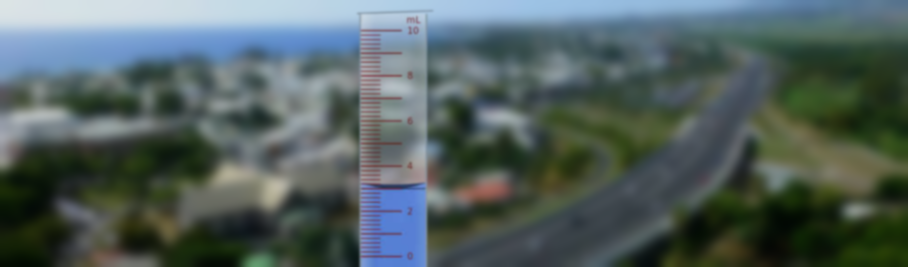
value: 3mL
